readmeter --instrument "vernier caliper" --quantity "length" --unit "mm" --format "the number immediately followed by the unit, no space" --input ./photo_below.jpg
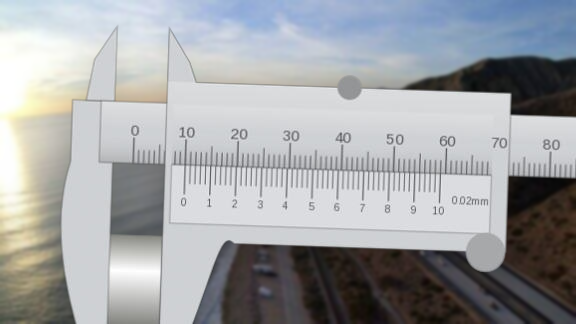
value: 10.0mm
